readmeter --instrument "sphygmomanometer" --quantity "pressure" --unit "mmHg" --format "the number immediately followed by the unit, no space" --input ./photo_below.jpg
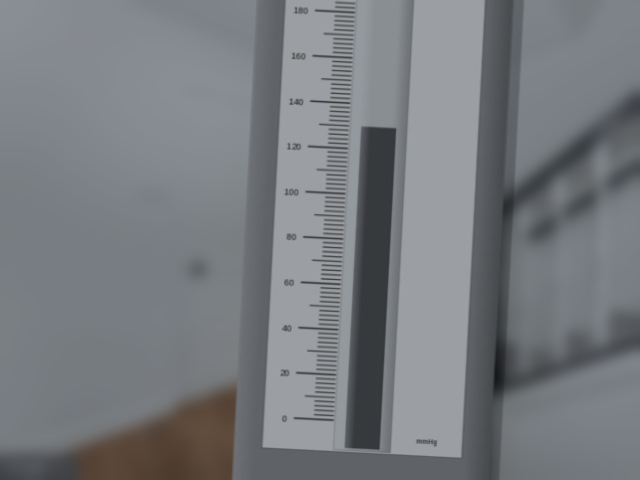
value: 130mmHg
